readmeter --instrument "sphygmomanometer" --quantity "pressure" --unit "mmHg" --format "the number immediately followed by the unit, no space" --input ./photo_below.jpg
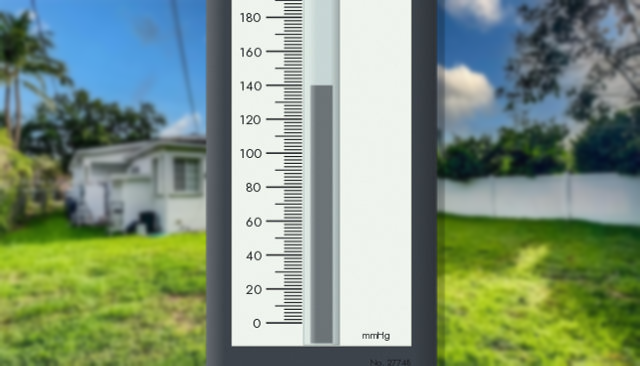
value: 140mmHg
